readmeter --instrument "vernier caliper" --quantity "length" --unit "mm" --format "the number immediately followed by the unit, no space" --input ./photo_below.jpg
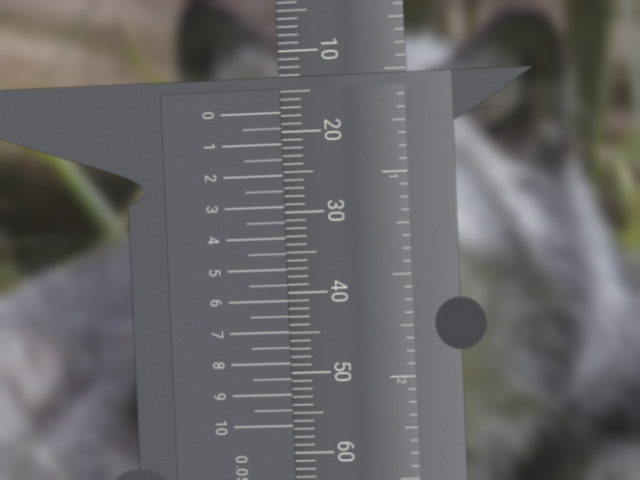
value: 17.6mm
